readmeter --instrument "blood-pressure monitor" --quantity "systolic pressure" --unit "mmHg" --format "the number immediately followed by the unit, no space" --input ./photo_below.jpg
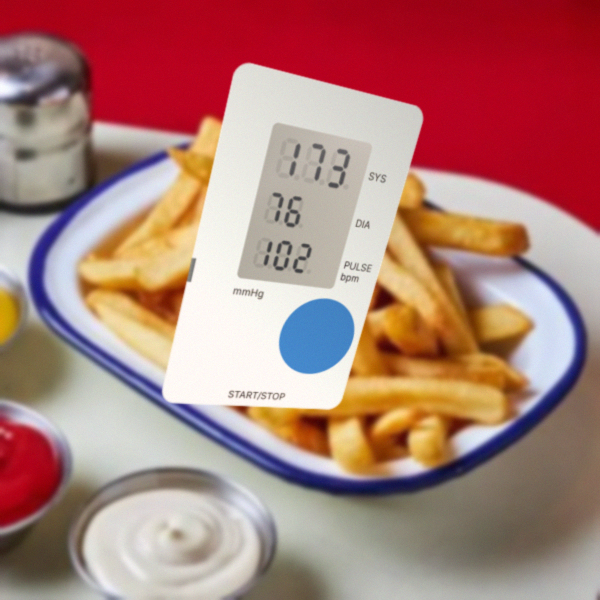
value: 173mmHg
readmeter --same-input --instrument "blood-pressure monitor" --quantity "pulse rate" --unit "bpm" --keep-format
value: 102bpm
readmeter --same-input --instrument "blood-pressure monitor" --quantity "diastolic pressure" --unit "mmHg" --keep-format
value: 76mmHg
